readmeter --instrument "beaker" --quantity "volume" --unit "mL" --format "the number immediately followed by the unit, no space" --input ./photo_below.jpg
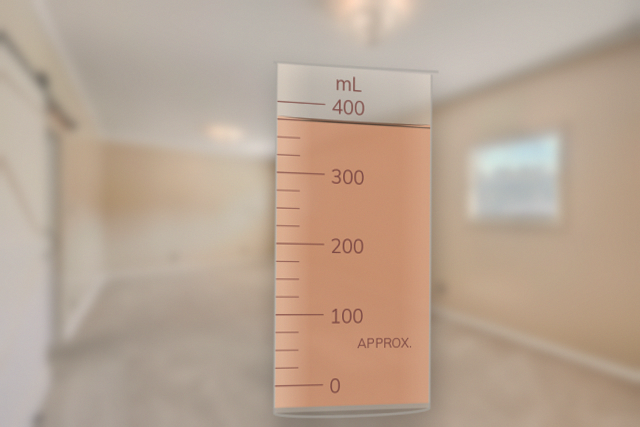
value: 375mL
